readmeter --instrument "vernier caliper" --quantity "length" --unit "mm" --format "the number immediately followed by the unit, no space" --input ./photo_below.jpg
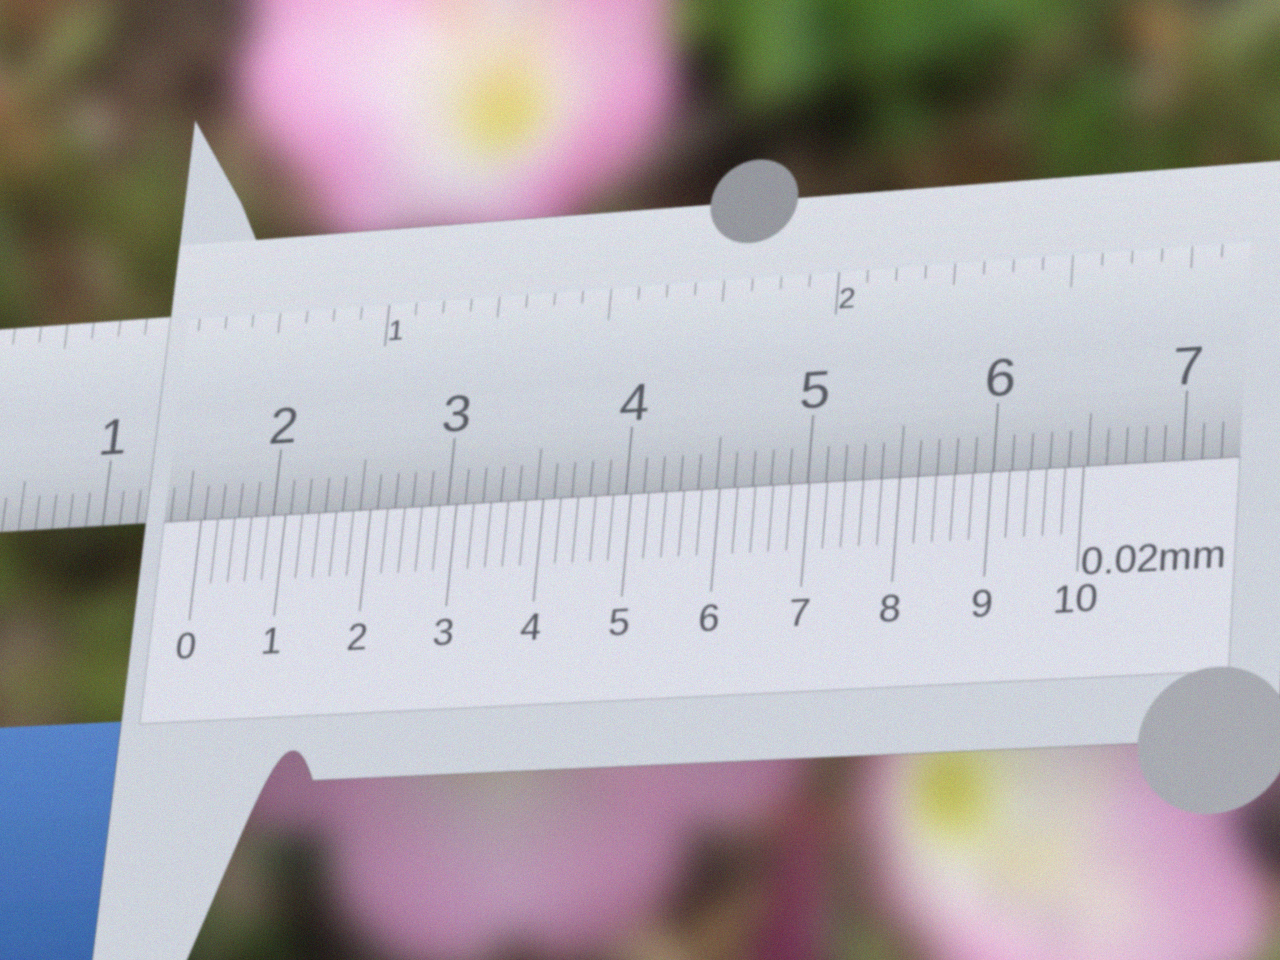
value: 15.8mm
